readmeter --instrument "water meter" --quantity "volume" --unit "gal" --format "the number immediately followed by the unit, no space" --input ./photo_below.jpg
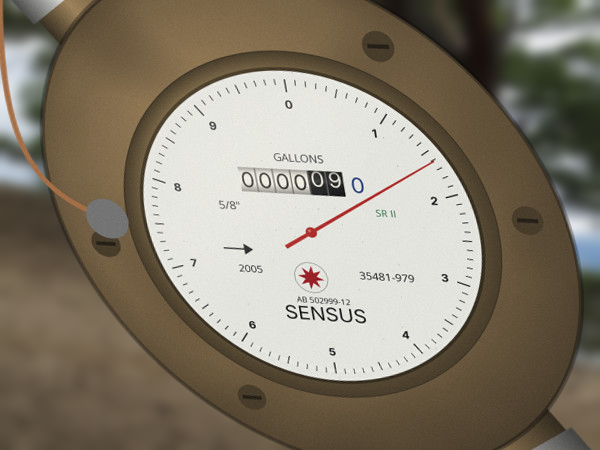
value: 91.6gal
